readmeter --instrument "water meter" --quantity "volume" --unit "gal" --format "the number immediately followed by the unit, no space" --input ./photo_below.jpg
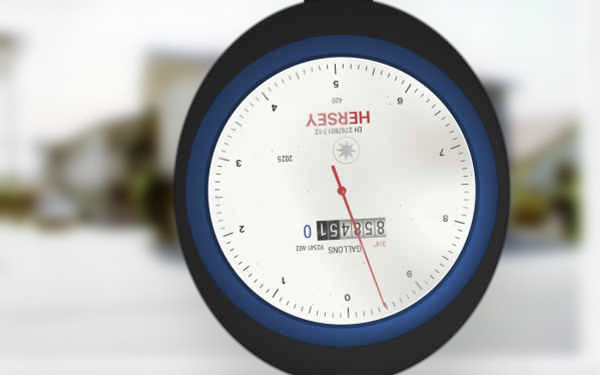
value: 8584509.5gal
